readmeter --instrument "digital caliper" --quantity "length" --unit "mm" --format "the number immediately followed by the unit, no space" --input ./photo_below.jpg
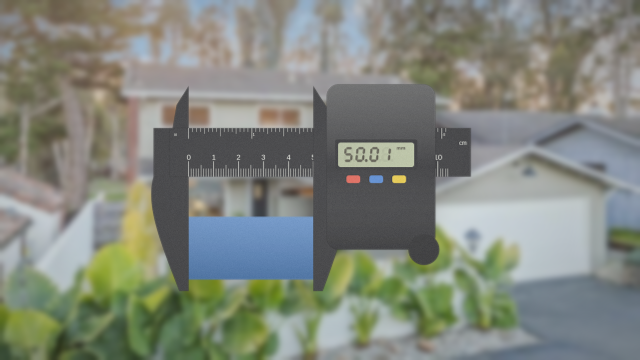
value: 50.01mm
